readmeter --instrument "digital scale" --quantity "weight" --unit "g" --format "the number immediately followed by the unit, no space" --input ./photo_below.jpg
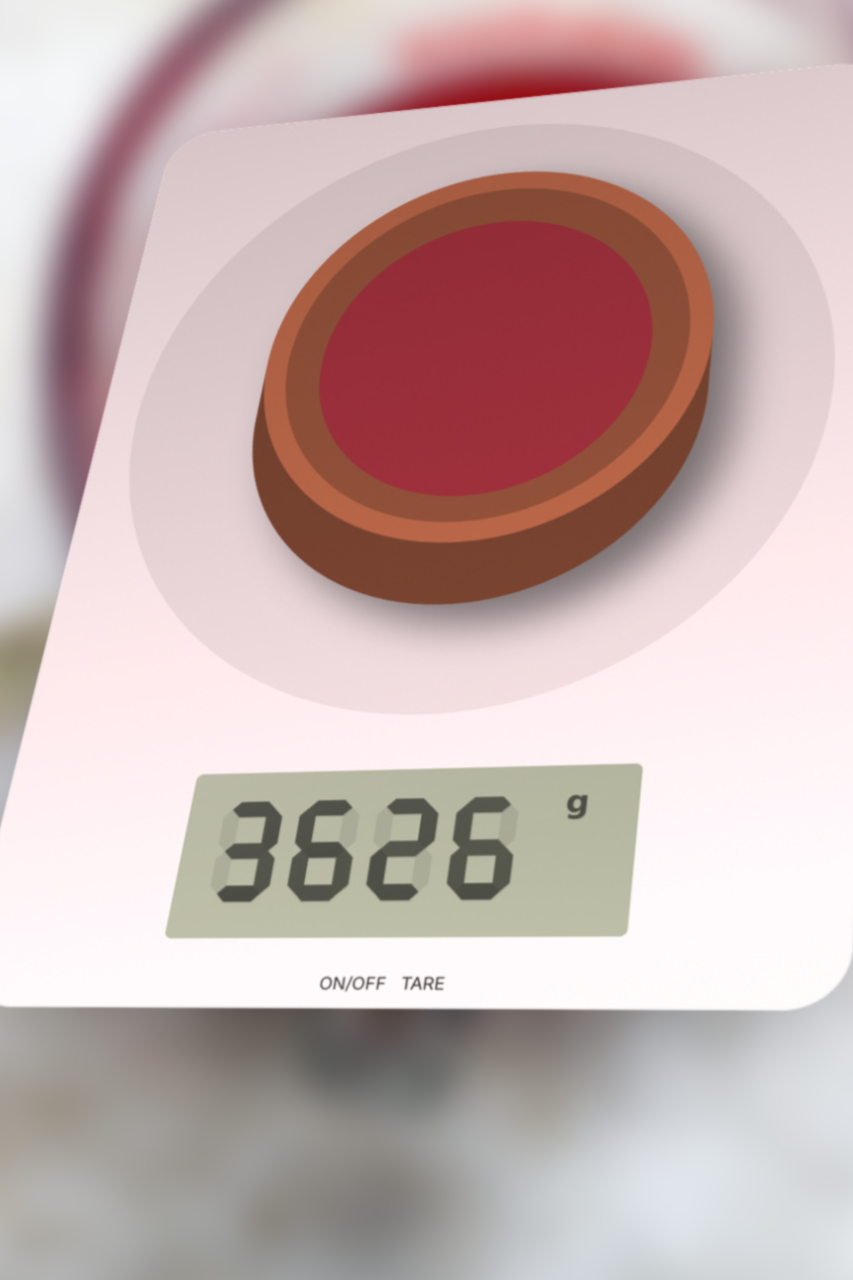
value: 3626g
